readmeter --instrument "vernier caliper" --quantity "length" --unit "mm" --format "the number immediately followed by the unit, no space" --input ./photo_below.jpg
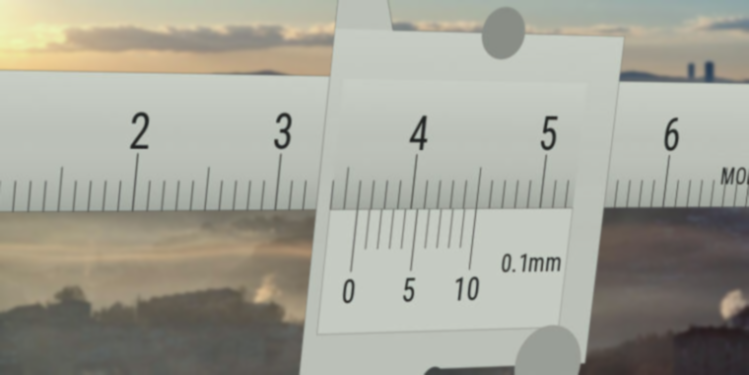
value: 36.0mm
